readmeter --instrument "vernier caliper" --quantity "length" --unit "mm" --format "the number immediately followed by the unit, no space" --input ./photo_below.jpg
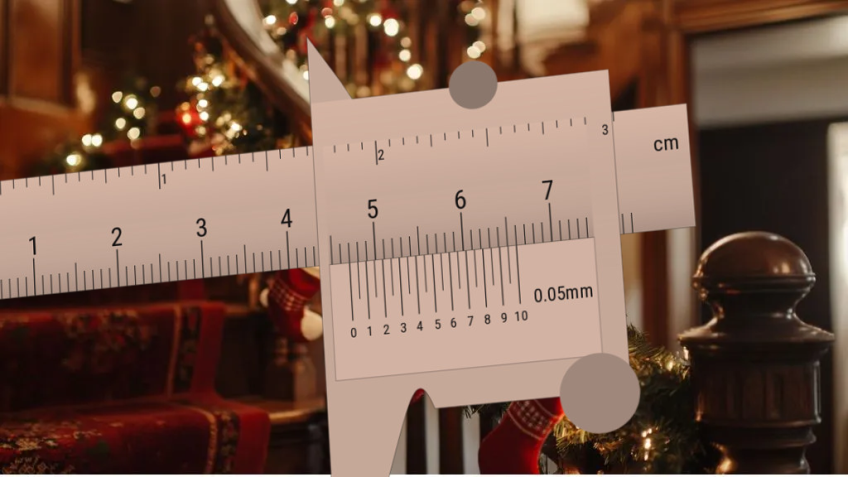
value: 47.0mm
